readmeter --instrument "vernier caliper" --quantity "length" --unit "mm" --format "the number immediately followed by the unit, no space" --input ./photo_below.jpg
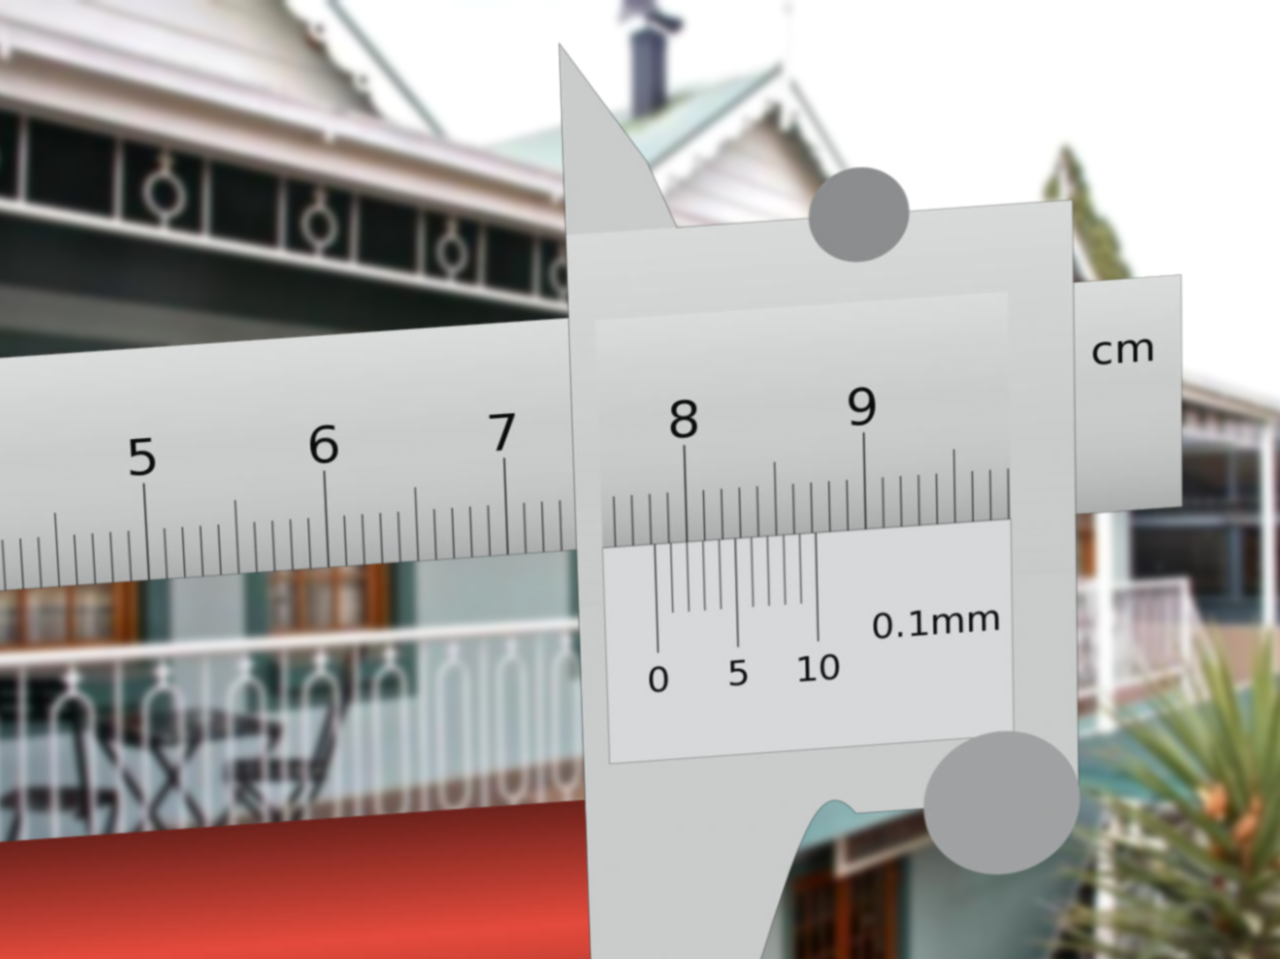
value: 78.2mm
